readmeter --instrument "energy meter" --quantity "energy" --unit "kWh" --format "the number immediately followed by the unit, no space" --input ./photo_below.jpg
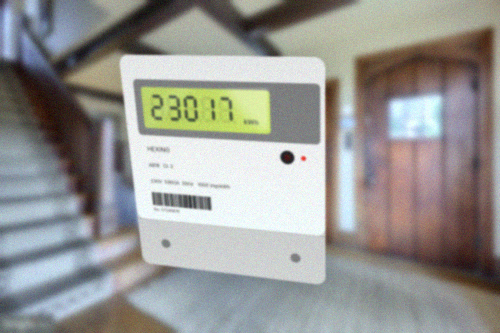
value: 23017kWh
